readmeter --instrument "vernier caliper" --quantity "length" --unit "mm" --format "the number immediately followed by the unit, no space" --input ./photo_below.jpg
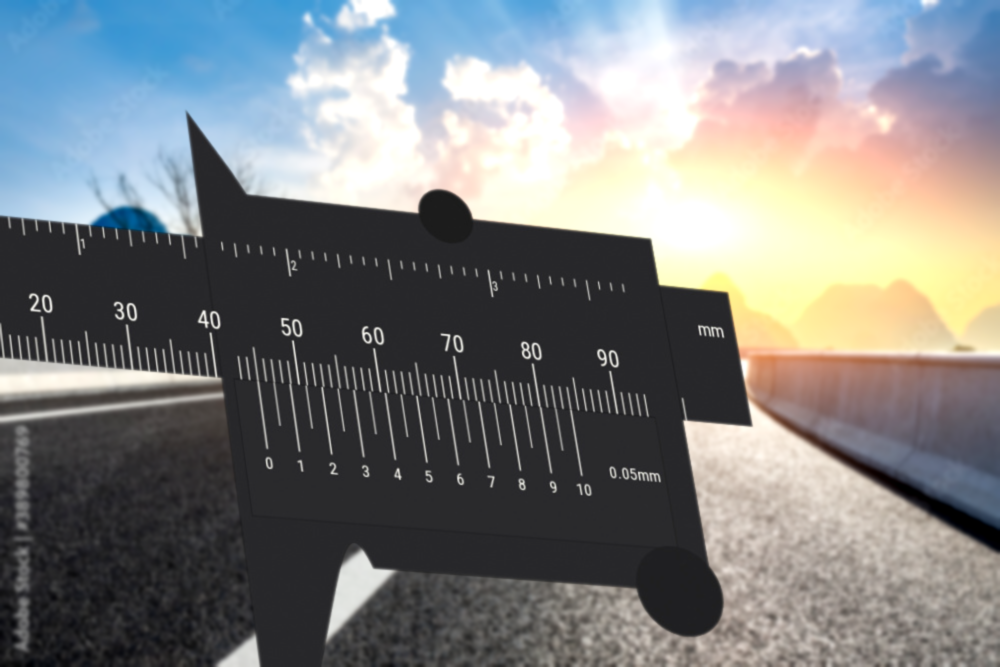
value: 45.0mm
